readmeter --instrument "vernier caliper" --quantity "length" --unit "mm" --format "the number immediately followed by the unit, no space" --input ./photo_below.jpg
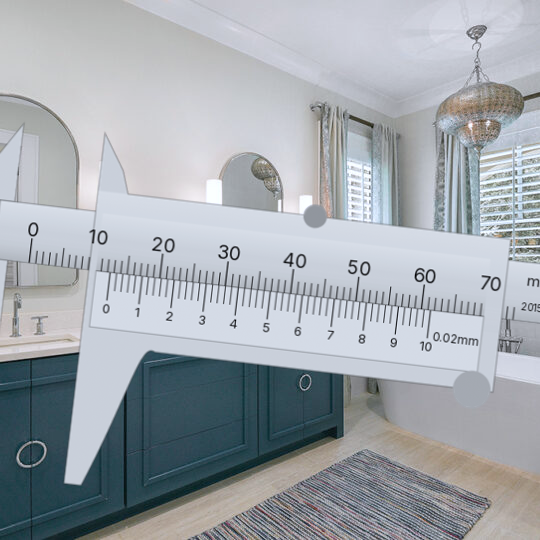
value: 12.4mm
